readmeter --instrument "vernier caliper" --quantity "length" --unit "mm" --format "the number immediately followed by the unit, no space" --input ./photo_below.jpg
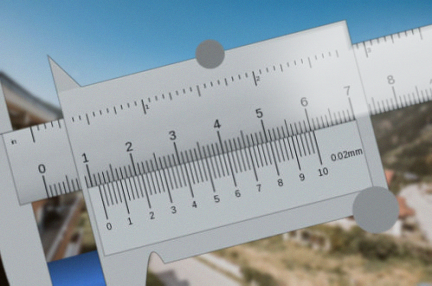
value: 11.5mm
